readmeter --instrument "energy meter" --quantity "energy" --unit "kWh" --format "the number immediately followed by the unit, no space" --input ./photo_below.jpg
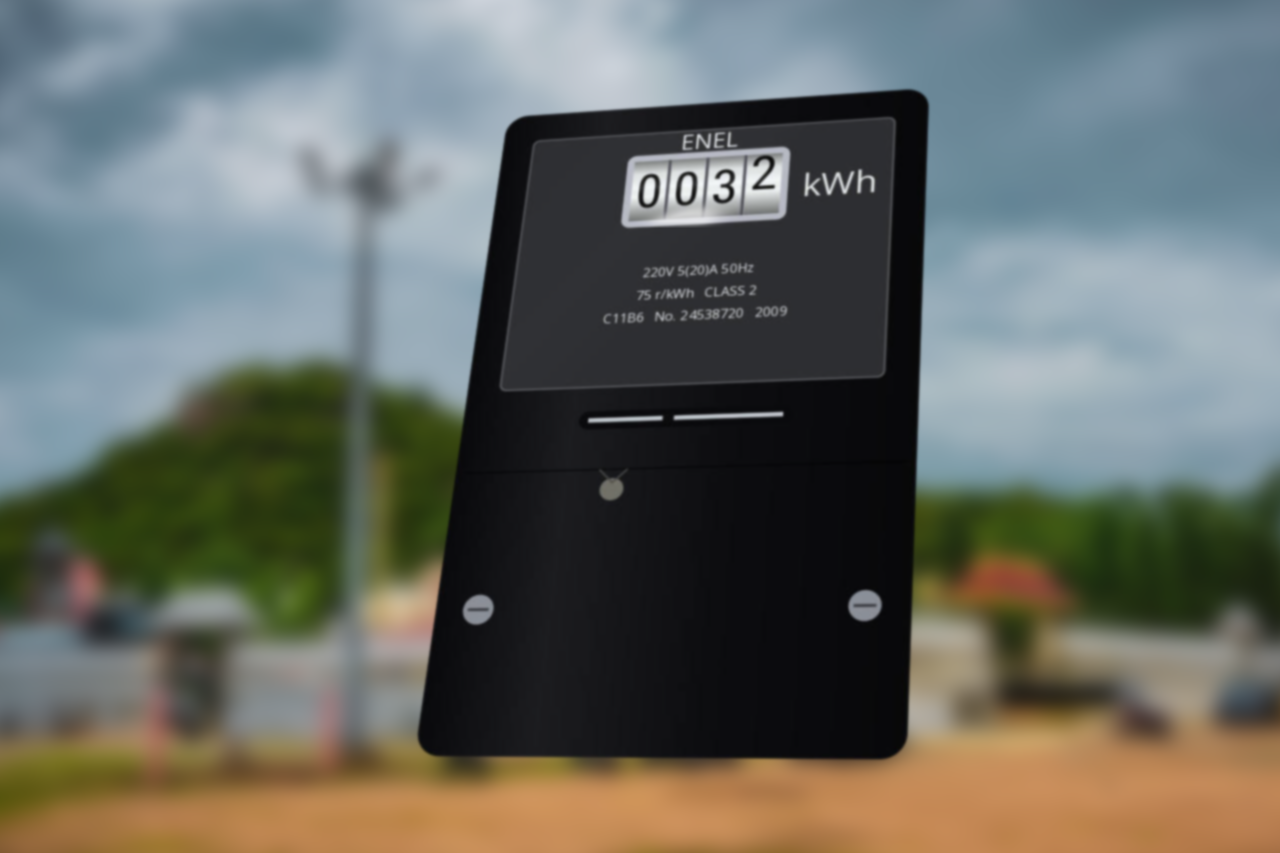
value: 32kWh
